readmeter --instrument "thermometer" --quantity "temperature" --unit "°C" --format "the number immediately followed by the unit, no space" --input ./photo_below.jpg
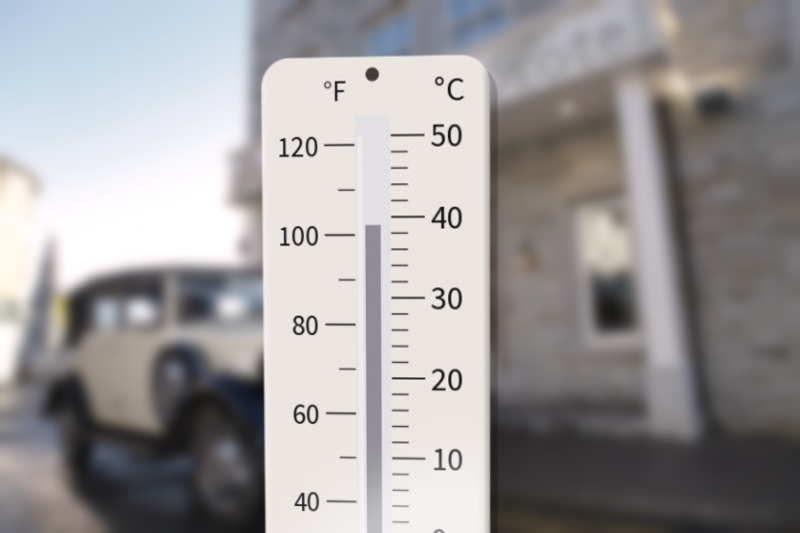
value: 39°C
